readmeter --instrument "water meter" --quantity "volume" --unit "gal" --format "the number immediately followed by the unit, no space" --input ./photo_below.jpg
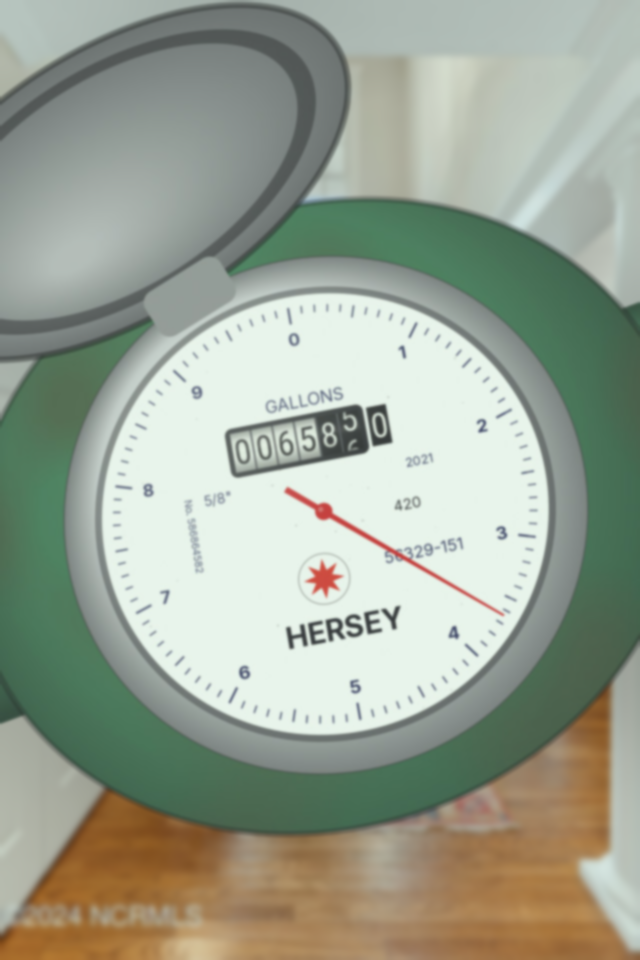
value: 65853.6gal
